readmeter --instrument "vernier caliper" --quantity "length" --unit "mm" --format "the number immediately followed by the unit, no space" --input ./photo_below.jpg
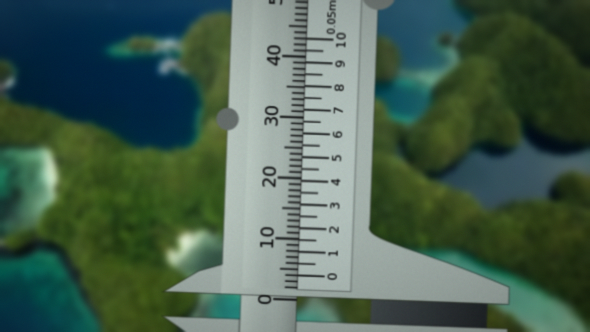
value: 4.0mm
